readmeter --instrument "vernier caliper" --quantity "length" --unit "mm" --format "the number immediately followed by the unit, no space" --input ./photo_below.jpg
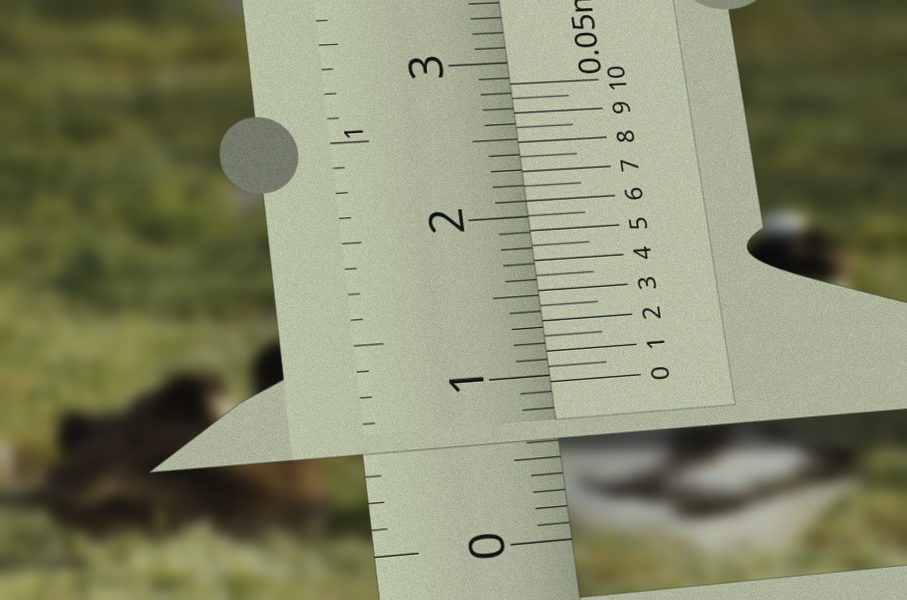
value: 9.6mm
